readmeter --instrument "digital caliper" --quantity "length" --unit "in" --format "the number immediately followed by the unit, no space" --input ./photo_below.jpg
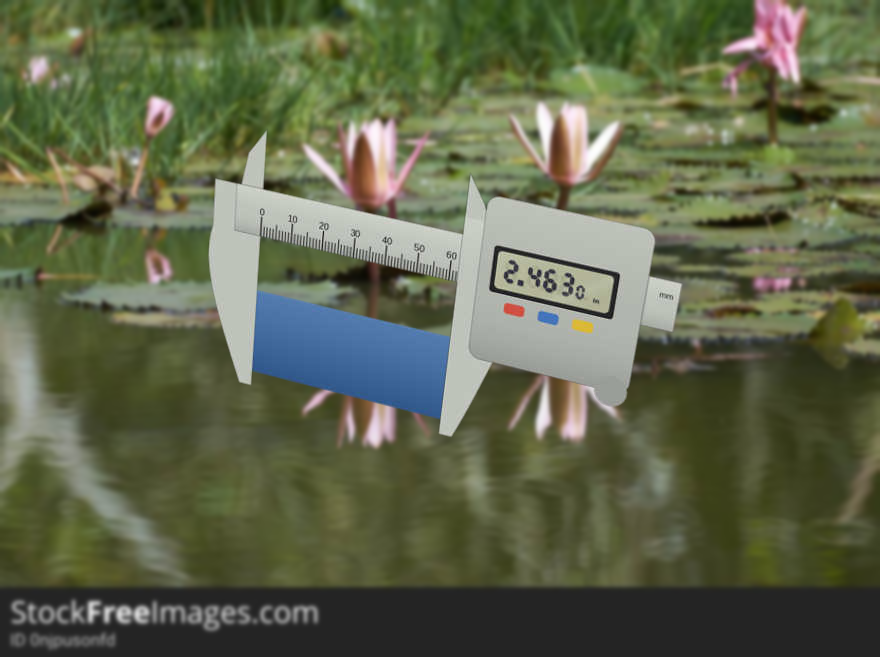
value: 2.4630in
